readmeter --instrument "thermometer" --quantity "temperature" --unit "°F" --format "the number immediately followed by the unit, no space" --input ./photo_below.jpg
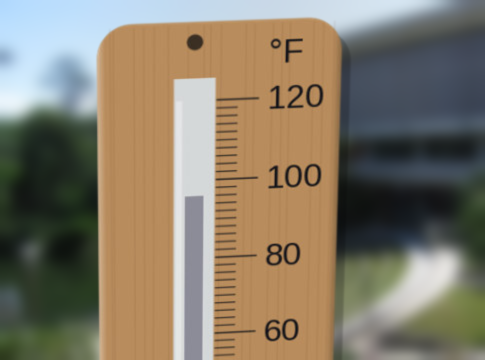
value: 96°F
